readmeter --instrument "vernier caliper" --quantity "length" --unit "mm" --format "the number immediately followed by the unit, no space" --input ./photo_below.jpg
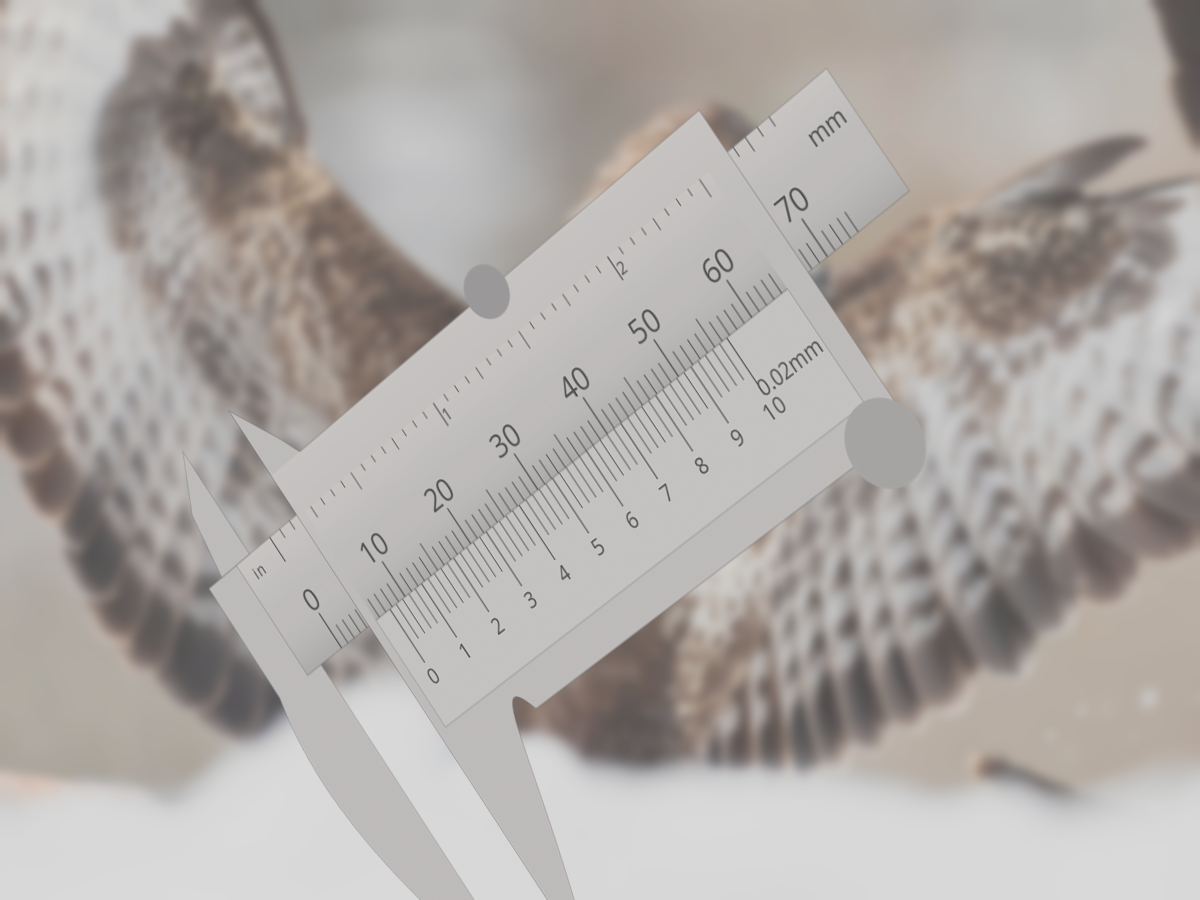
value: 7.6mm
